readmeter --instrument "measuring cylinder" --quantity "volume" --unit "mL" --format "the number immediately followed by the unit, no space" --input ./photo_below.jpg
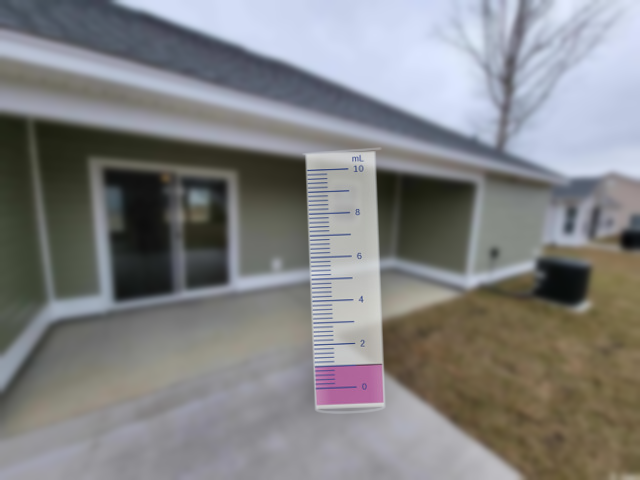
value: 1mL
